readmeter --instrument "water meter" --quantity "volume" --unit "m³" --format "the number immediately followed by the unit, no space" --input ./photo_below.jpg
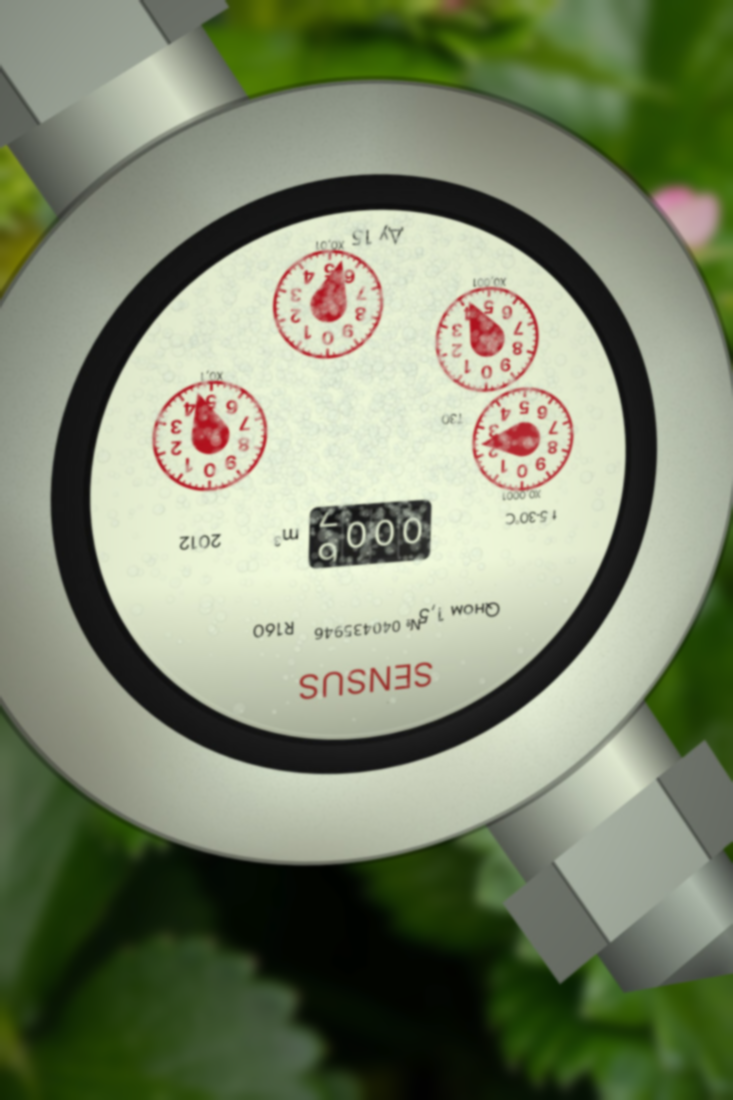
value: 6.4542m³
